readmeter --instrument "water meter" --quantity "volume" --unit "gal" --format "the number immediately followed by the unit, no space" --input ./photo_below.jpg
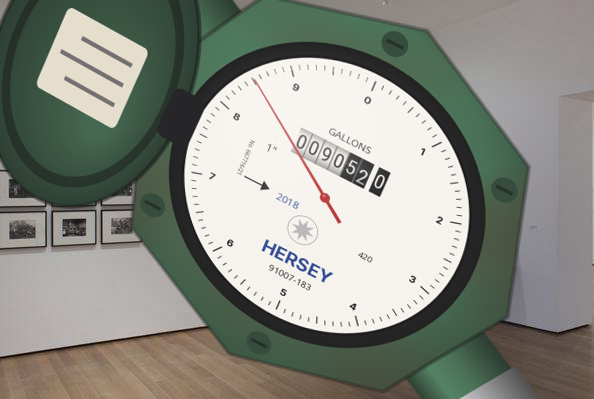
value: 90518.5gal
